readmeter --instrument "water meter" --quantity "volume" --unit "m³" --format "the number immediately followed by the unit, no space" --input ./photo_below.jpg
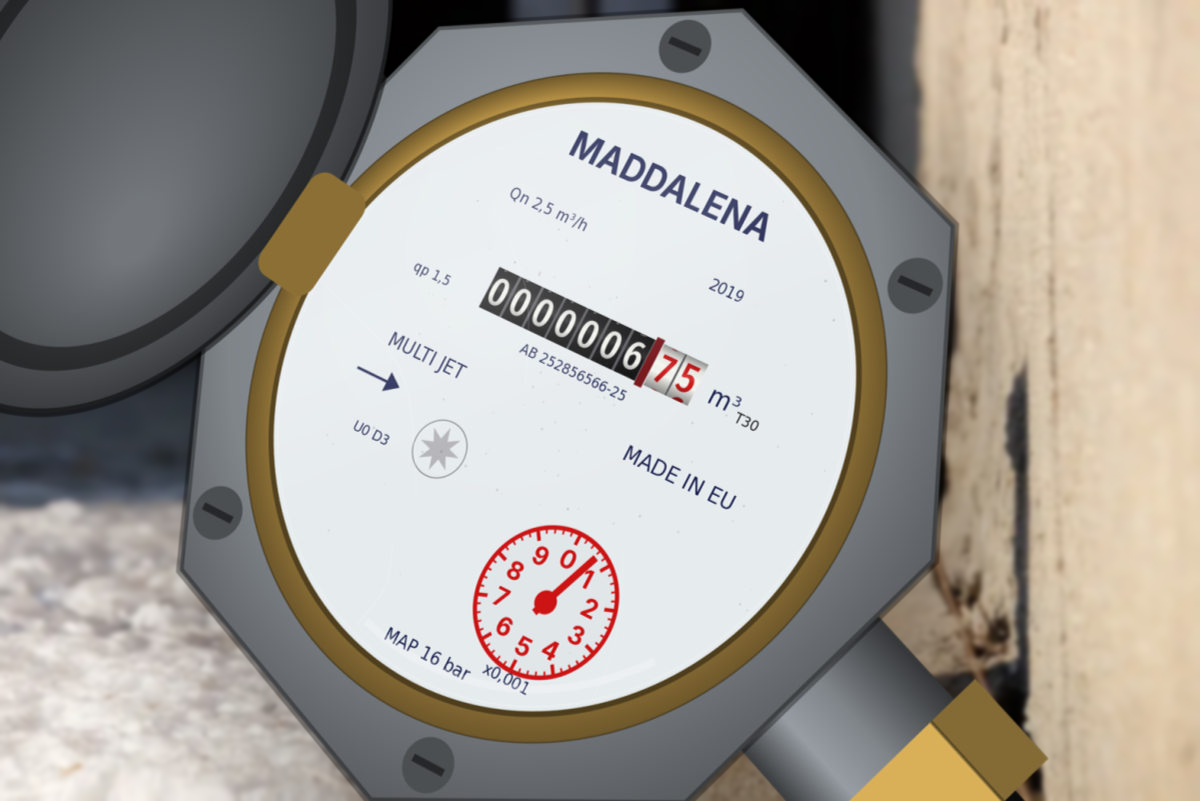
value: 6.750m³
